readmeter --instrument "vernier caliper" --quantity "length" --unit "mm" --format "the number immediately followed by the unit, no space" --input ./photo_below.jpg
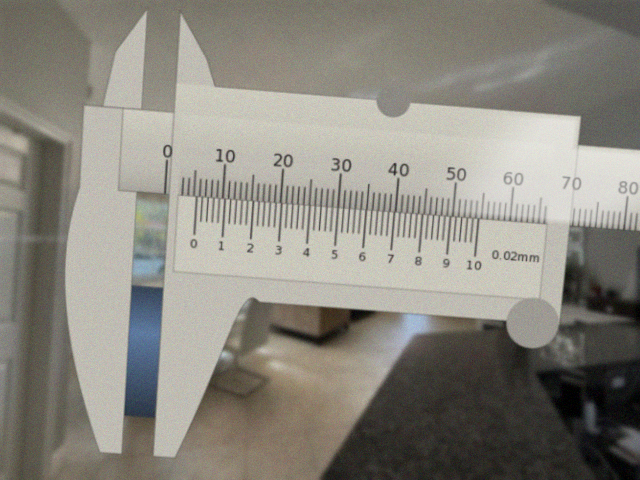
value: 5.5mm
